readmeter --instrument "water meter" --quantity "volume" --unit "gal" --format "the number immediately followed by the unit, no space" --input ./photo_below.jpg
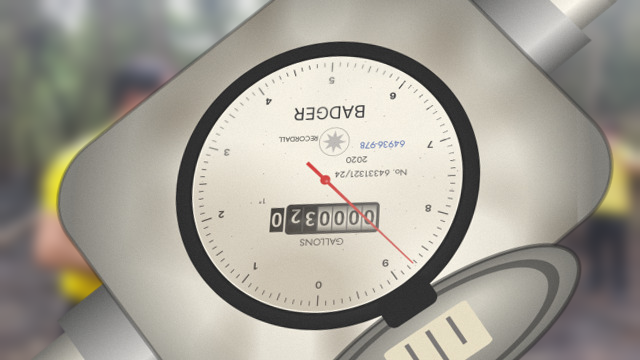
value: 318.7gal
